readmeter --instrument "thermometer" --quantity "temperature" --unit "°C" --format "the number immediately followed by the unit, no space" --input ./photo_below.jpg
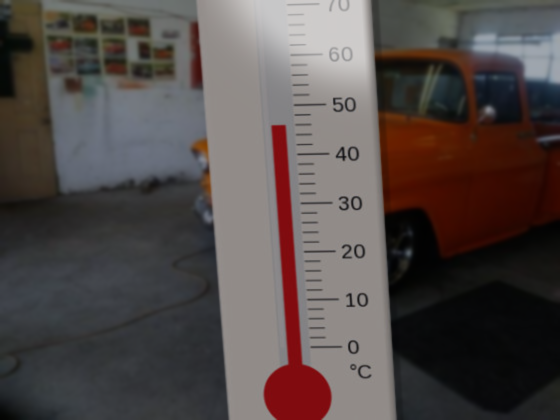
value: 46°C
